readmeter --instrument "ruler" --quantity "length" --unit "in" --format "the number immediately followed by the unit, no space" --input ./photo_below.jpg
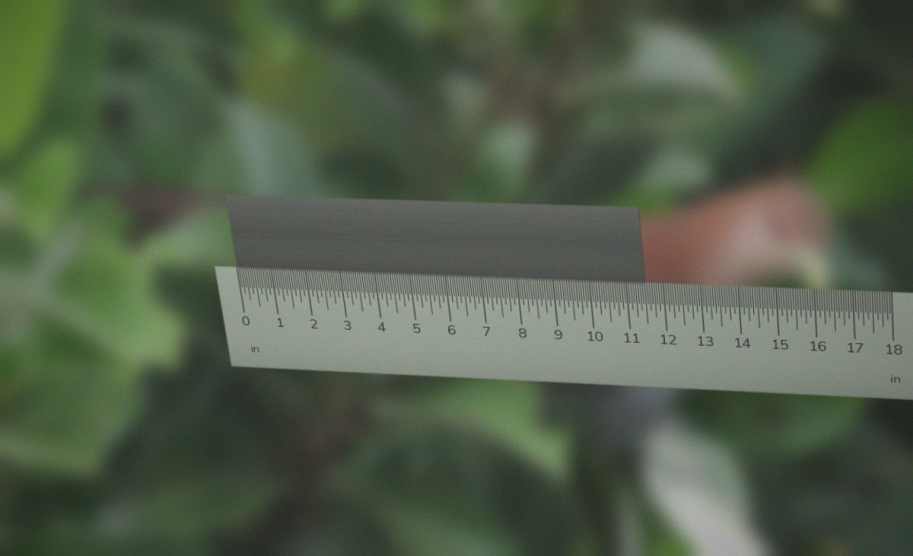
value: 11.5in
